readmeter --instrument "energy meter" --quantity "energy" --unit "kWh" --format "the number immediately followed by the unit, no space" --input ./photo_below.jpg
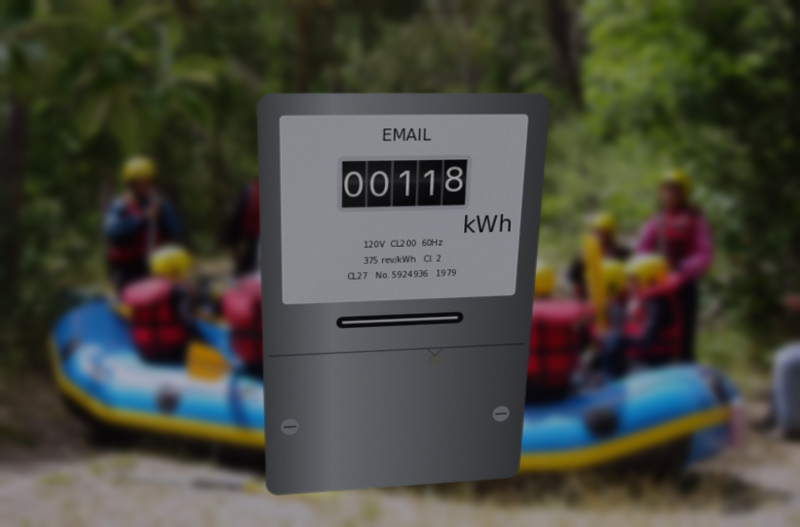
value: 118kWh
